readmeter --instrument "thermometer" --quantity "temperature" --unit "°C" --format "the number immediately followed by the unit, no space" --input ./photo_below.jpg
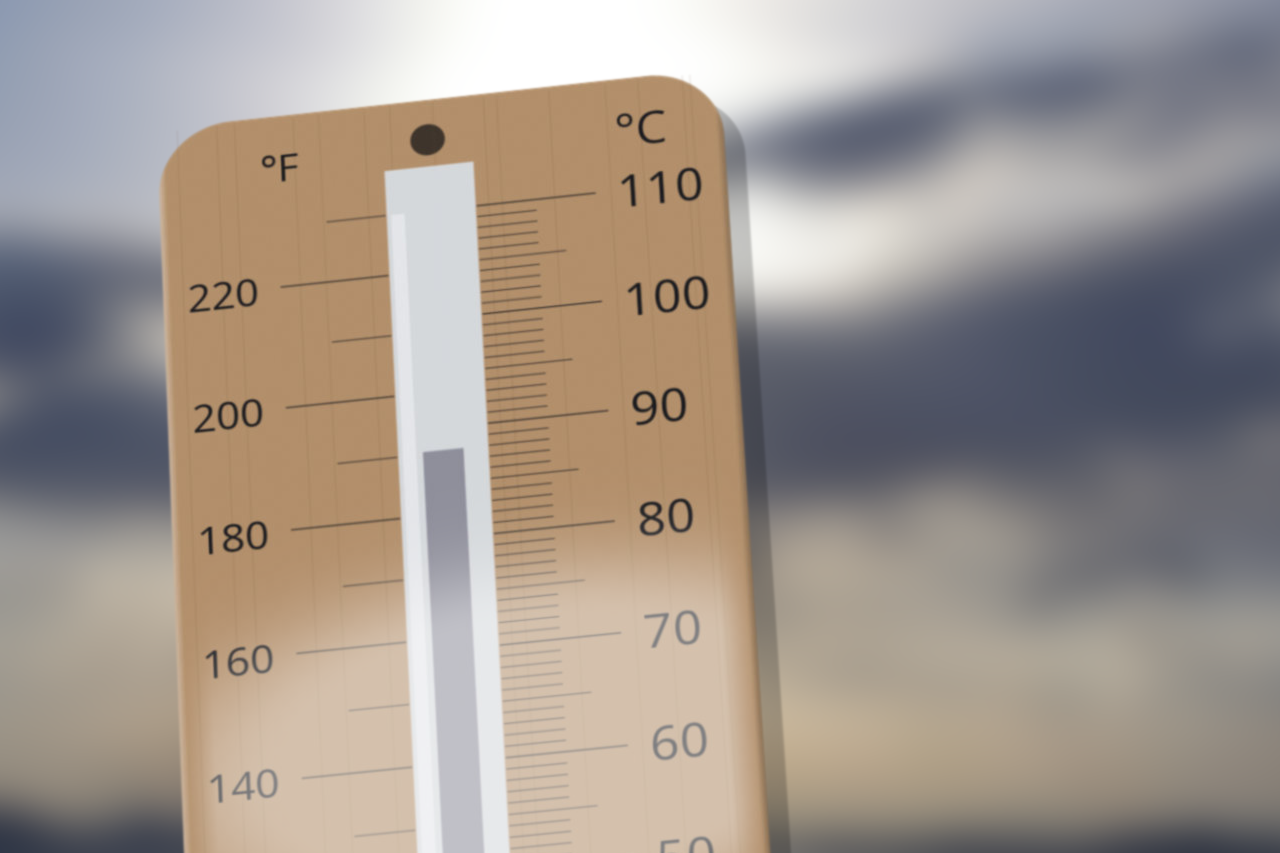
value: 88°C
